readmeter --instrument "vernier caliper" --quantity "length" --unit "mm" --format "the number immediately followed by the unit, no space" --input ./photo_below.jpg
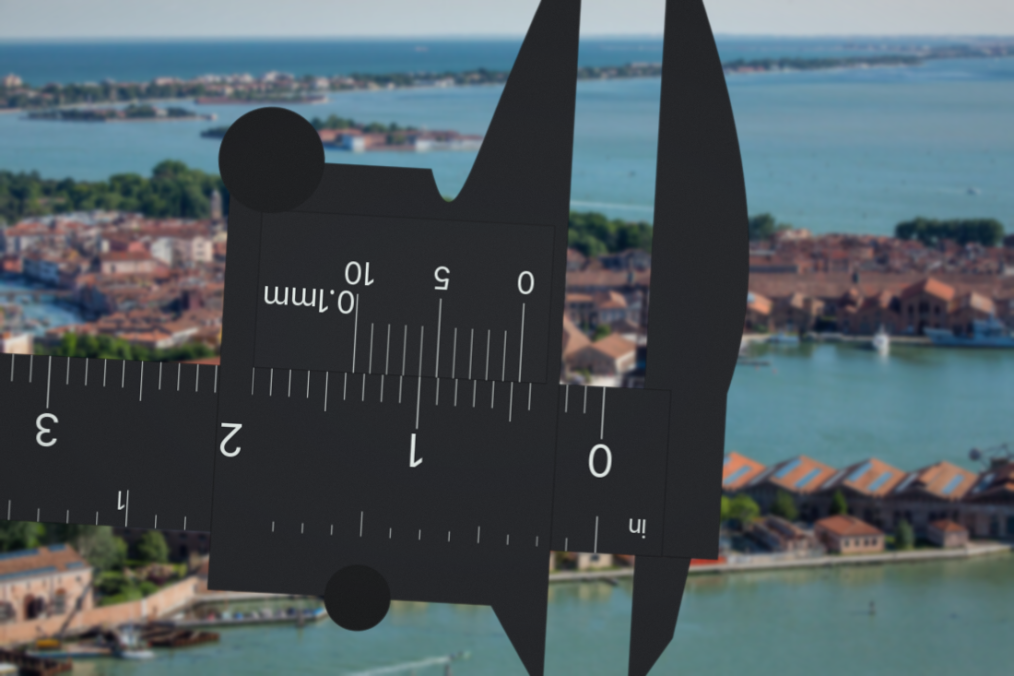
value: 4.6mm
